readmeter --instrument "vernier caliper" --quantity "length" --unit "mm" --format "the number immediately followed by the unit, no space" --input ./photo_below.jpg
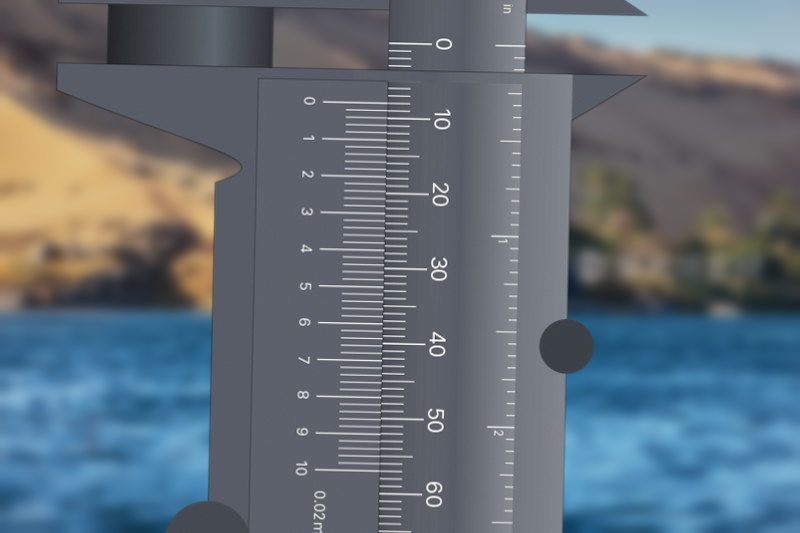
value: 8.0mm
